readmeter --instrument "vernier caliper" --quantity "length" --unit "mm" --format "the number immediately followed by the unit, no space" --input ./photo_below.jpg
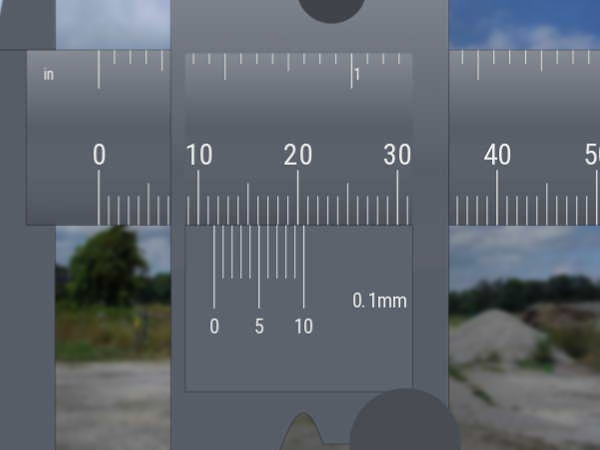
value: 11.6mm
